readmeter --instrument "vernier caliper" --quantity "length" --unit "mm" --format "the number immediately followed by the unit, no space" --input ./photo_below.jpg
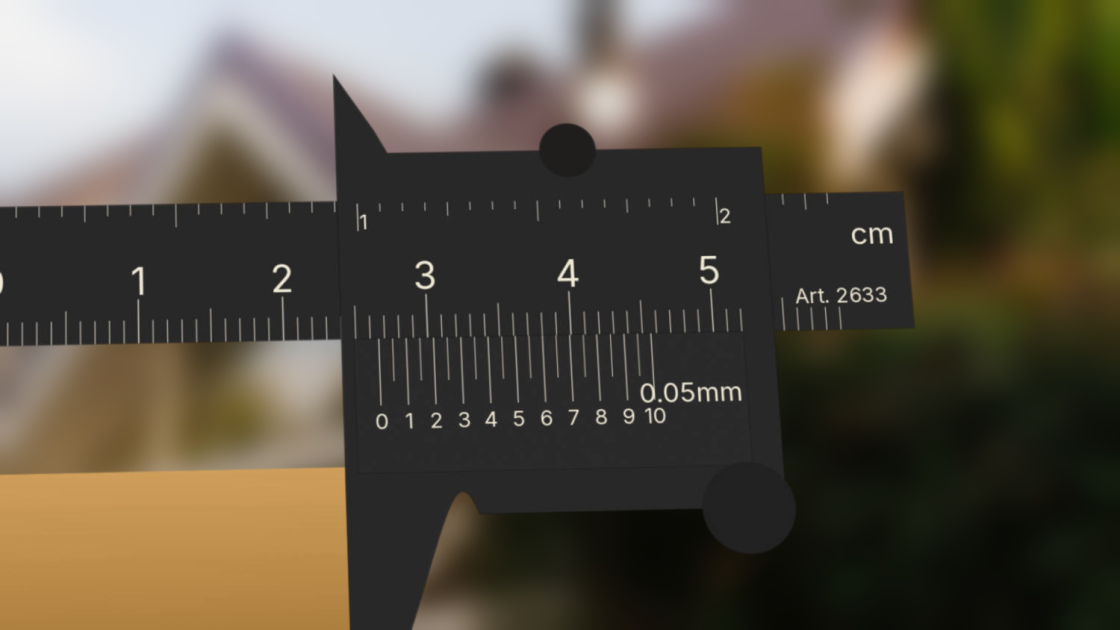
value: 26.6mm
